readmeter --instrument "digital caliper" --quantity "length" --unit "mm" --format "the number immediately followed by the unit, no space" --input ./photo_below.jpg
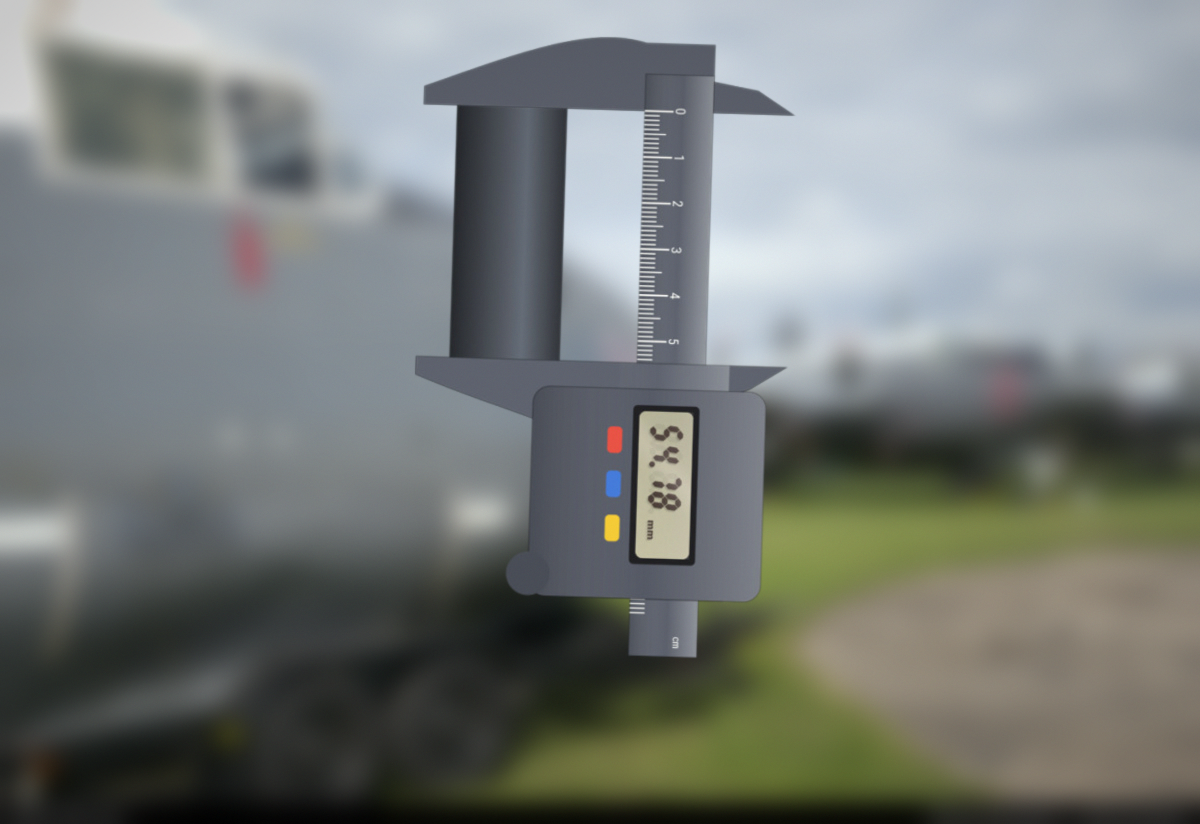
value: 54.78mm
